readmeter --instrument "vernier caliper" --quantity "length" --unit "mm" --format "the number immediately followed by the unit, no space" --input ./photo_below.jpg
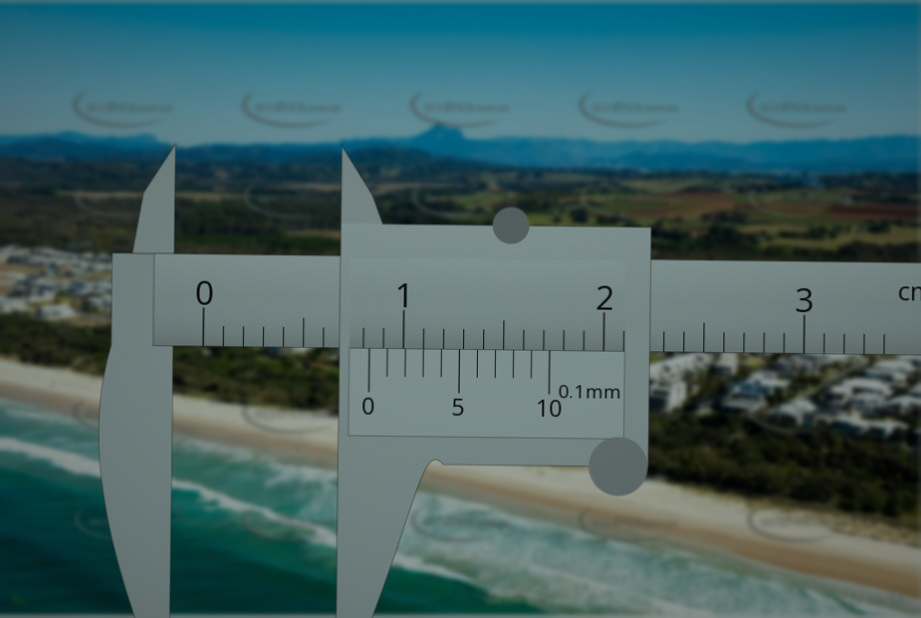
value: 8.3mm
